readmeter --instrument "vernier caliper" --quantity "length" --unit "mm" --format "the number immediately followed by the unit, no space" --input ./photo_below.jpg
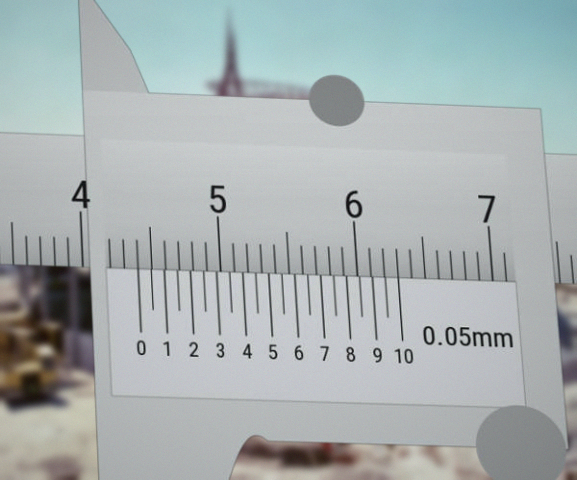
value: 44.0mm
